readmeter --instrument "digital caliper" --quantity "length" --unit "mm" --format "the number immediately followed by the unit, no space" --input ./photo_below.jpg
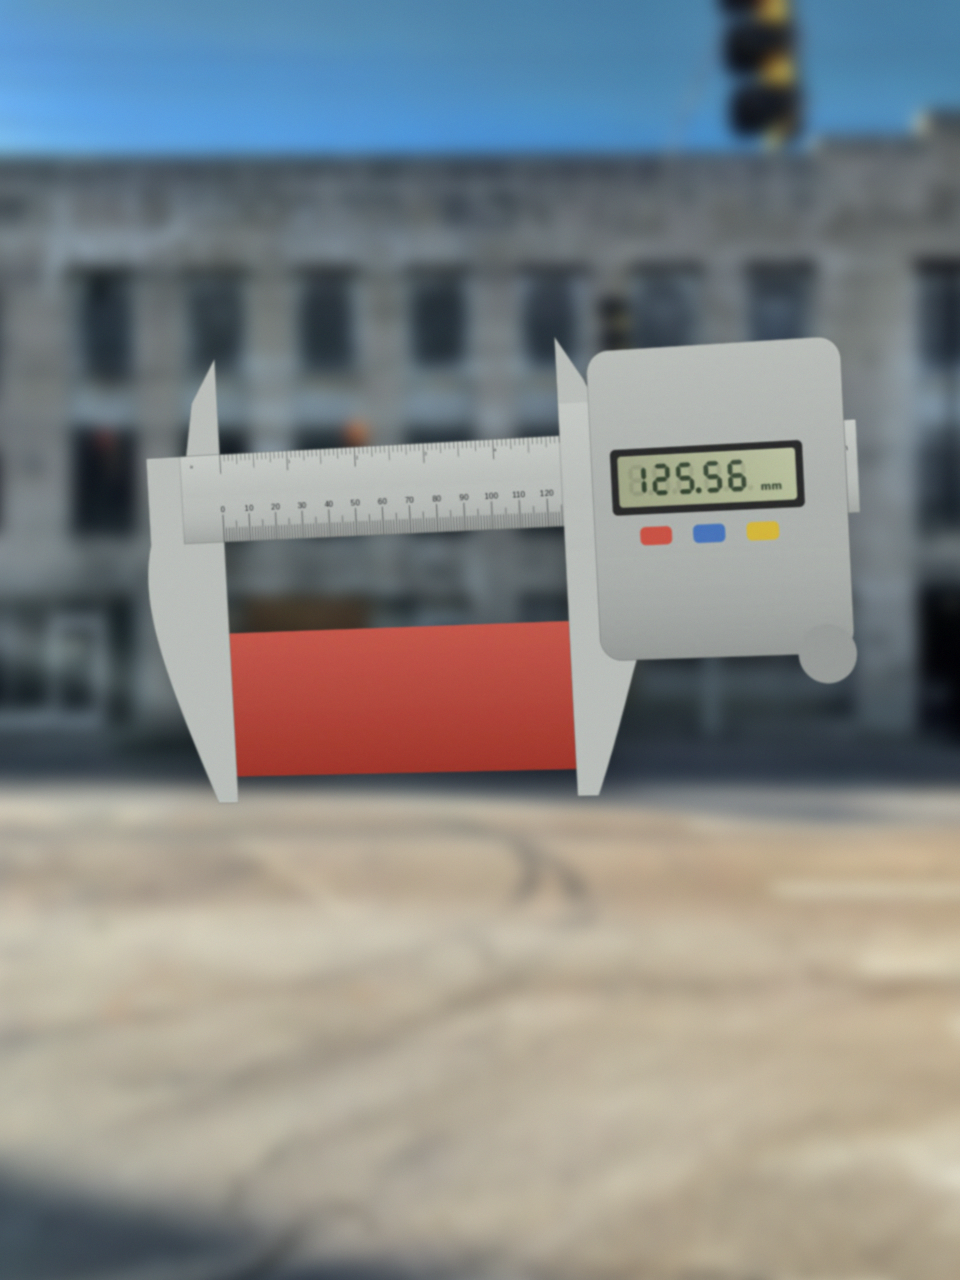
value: 125.56mm
